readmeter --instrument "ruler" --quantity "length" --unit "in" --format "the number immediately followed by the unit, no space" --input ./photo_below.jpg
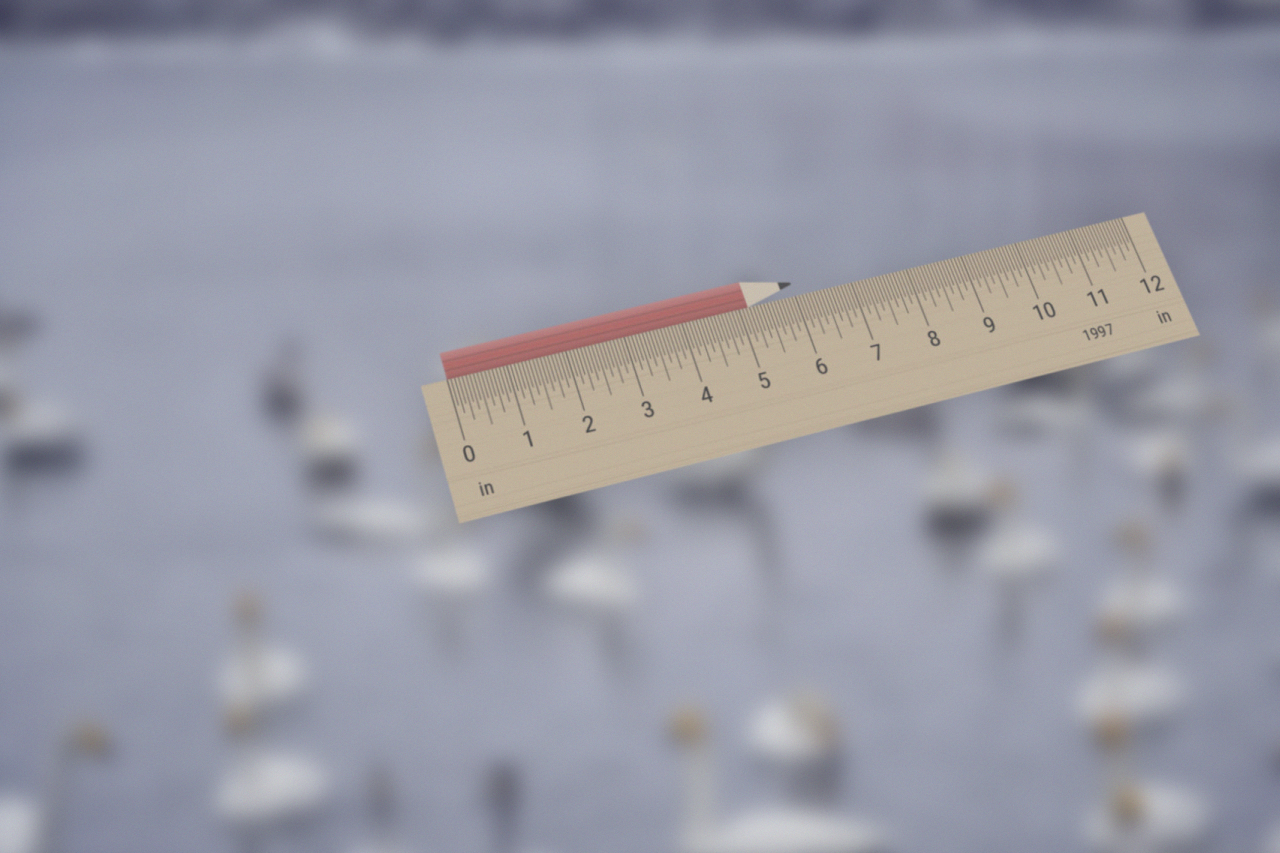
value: 6in
